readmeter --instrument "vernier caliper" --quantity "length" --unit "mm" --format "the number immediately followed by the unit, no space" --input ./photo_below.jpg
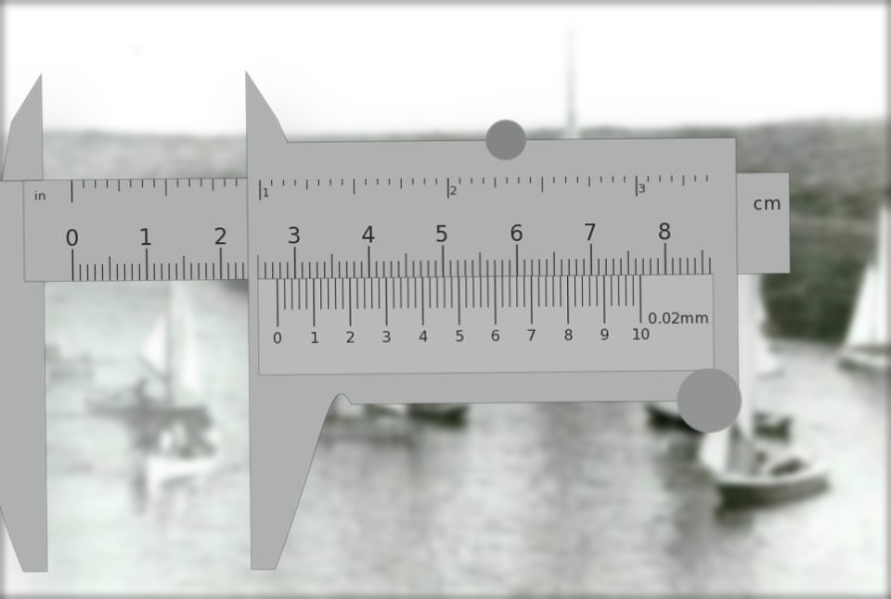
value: 27.6mm
